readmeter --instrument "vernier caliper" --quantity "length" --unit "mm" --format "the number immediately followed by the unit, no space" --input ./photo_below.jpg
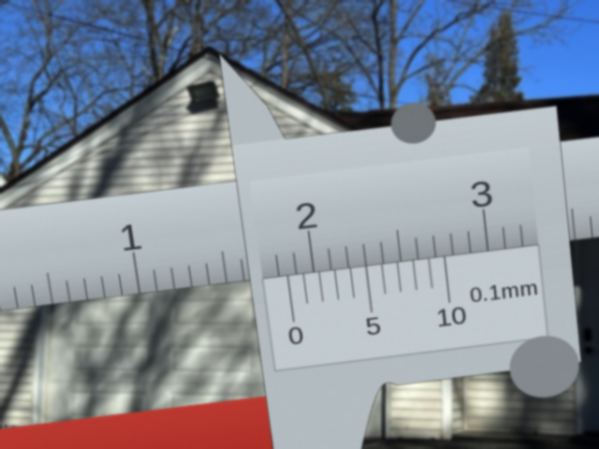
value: 18.5mm
